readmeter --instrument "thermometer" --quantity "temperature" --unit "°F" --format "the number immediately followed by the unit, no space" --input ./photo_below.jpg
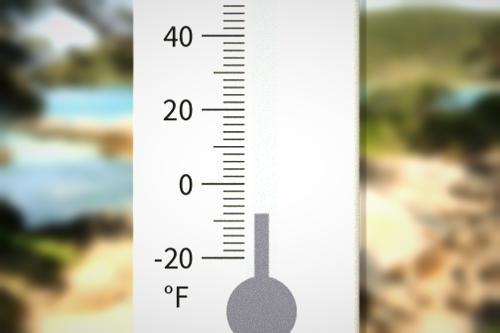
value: -8°F
